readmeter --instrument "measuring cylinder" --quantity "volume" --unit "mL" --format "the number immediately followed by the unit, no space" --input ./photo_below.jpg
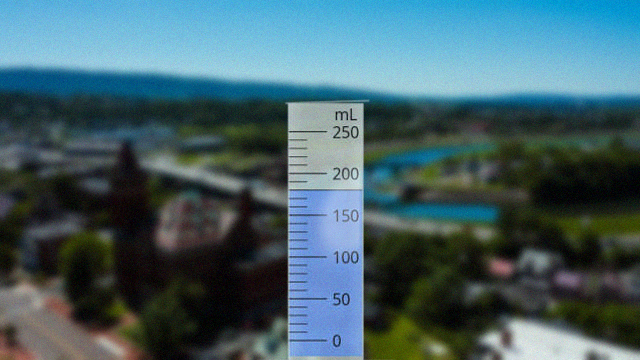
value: 180mL
